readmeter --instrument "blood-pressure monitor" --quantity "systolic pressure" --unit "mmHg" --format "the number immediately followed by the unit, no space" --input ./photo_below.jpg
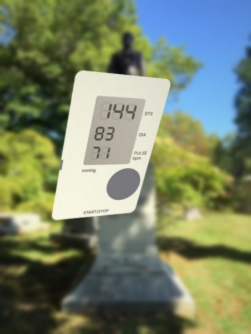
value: 144mmHg
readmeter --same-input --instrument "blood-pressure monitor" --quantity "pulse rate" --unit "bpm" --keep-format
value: 71bpm
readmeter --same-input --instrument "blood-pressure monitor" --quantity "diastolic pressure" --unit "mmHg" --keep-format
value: 83mmHg
